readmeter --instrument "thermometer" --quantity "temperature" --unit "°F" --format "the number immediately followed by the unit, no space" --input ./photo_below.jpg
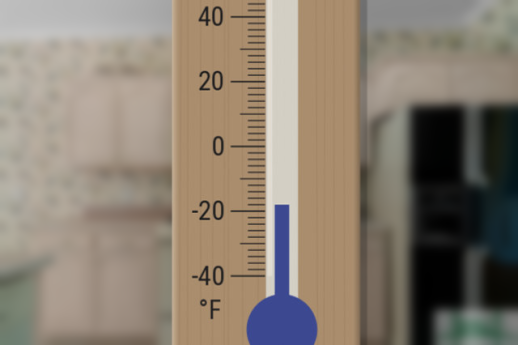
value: -18°F
